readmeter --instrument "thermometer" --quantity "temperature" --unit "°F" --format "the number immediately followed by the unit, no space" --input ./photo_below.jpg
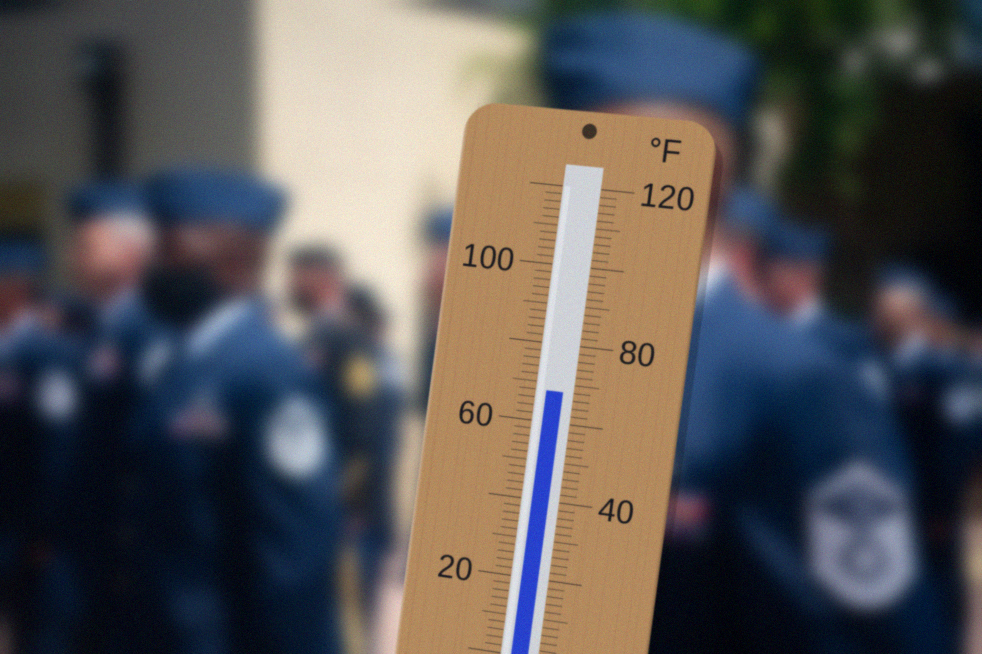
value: 68°F
